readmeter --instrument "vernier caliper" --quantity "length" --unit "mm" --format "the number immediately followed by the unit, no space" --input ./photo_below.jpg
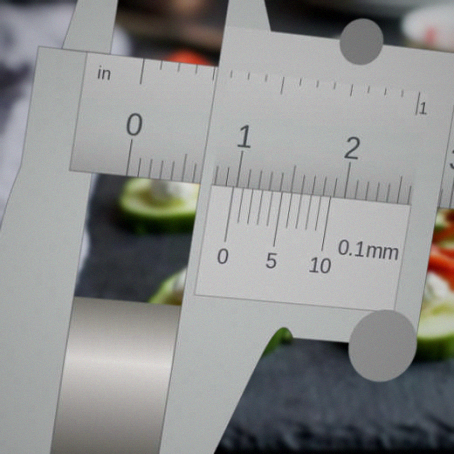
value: 9.7mm
